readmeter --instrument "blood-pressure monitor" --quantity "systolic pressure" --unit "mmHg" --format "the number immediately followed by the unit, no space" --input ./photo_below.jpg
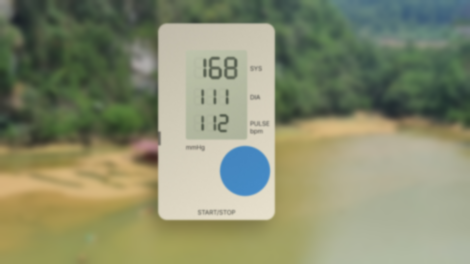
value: 168mmHg
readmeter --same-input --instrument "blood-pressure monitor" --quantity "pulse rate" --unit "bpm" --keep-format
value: 112bpm
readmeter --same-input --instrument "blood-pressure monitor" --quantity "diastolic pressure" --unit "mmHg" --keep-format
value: 111mmHg
